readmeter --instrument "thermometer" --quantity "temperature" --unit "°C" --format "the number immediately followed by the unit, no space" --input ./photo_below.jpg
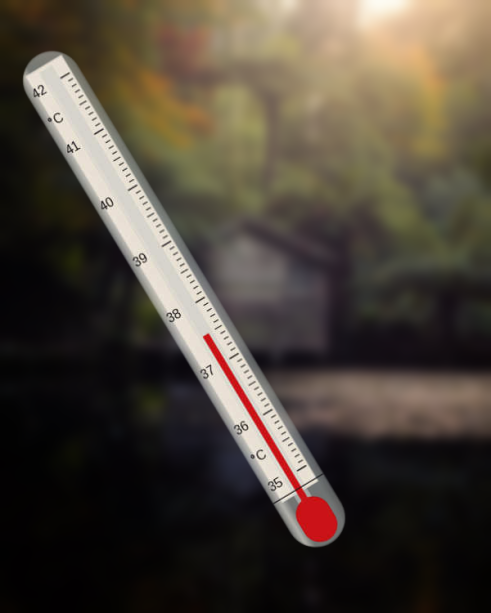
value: 37.5°C
